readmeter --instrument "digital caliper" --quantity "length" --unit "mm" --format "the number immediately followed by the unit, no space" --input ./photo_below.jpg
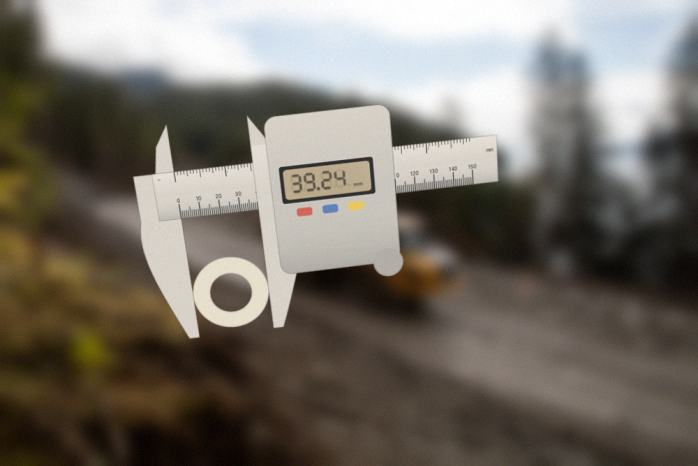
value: 39.24mm
